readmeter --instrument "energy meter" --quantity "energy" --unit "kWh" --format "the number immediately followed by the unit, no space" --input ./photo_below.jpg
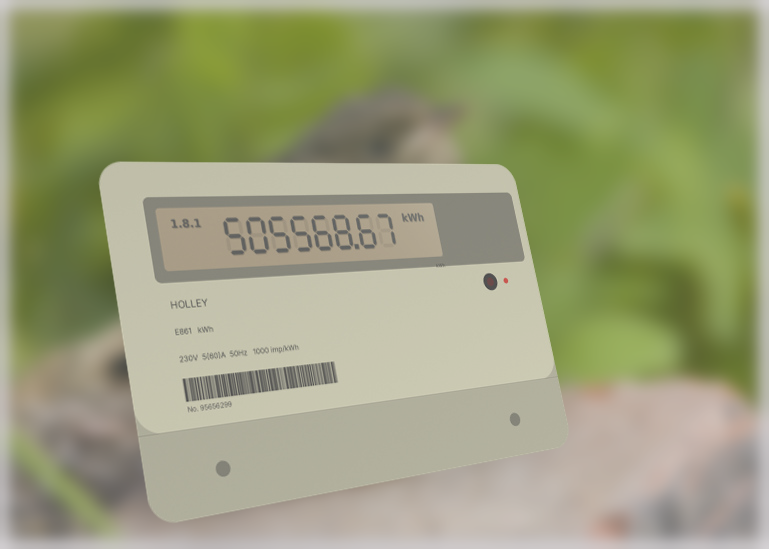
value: 505568.67kWh
